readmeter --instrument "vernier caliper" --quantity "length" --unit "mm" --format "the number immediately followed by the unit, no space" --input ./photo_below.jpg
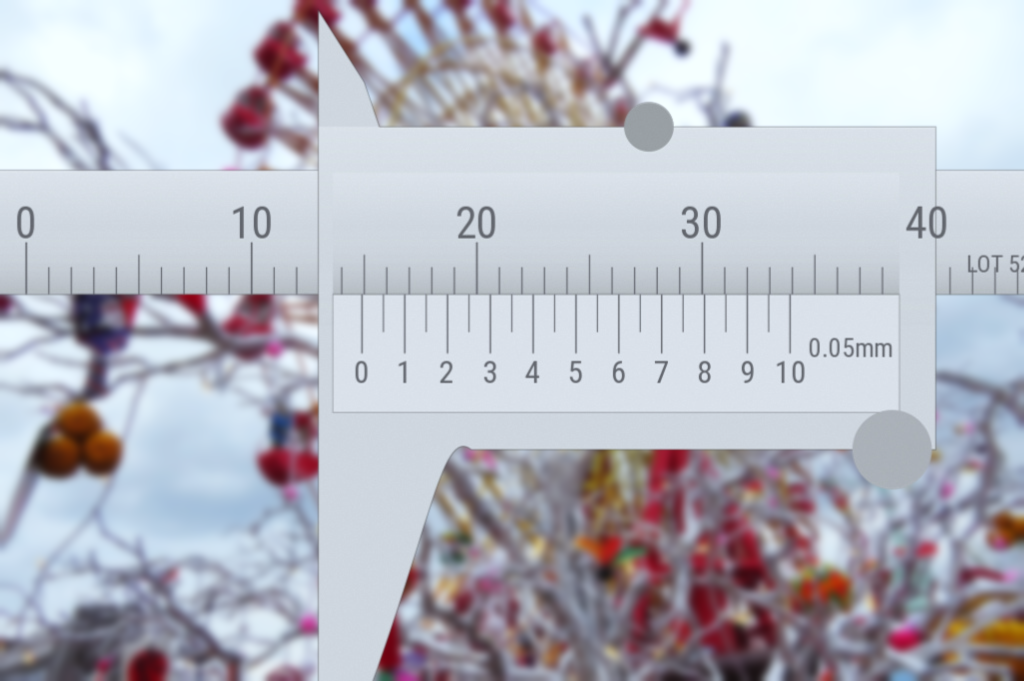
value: 14.9mm
